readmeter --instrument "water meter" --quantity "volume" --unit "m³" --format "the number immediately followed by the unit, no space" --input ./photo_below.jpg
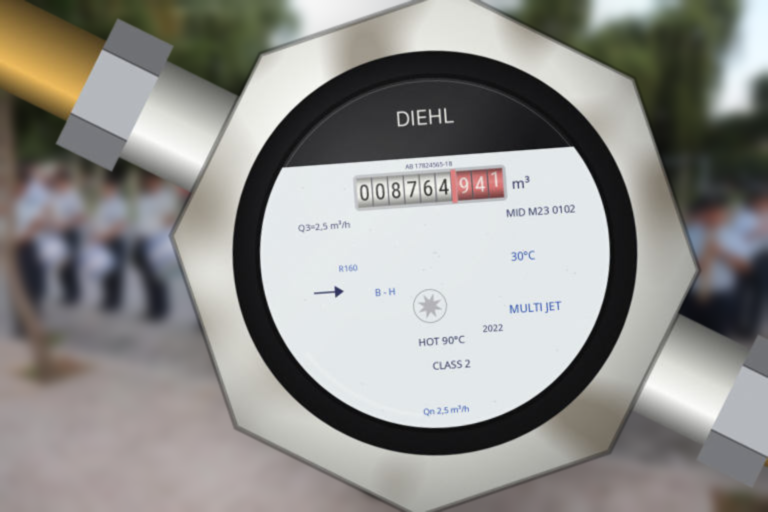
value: 8764.941m³
